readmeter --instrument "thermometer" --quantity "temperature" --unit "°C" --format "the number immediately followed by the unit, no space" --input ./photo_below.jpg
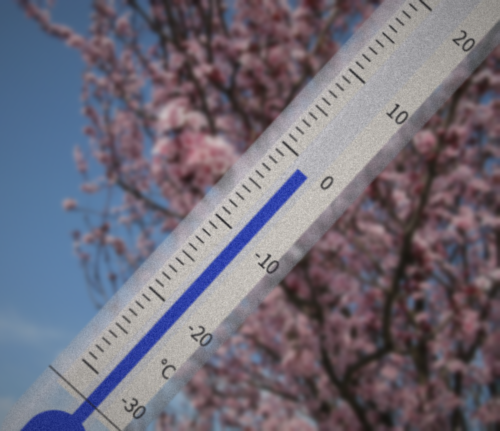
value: -1°C
